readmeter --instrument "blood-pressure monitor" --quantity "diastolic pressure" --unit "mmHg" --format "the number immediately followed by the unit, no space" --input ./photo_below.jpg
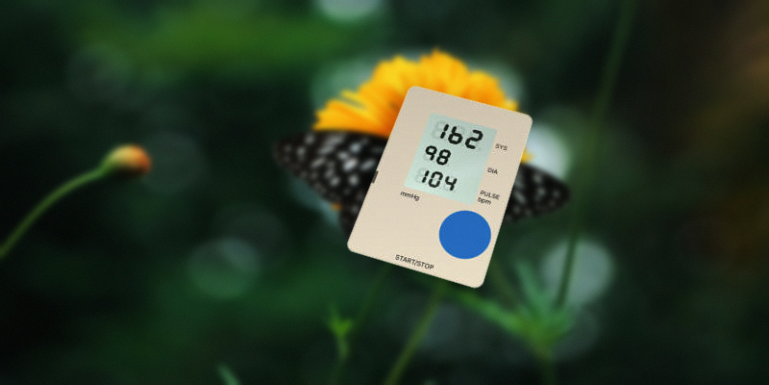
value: 98mmHg
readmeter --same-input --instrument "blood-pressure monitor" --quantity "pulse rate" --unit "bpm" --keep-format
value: 104bpm
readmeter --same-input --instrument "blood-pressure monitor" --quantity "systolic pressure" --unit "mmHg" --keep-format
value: 162mmHg
